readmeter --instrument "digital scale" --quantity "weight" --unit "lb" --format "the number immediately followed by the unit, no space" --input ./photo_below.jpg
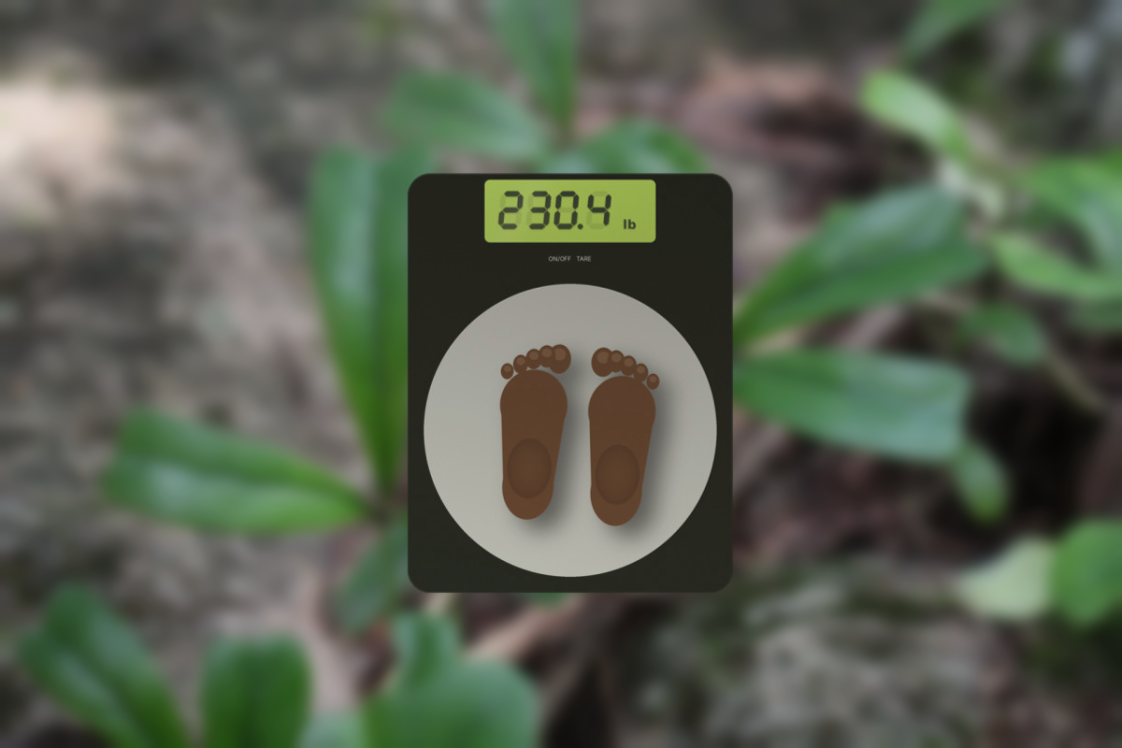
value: 230.4lb
